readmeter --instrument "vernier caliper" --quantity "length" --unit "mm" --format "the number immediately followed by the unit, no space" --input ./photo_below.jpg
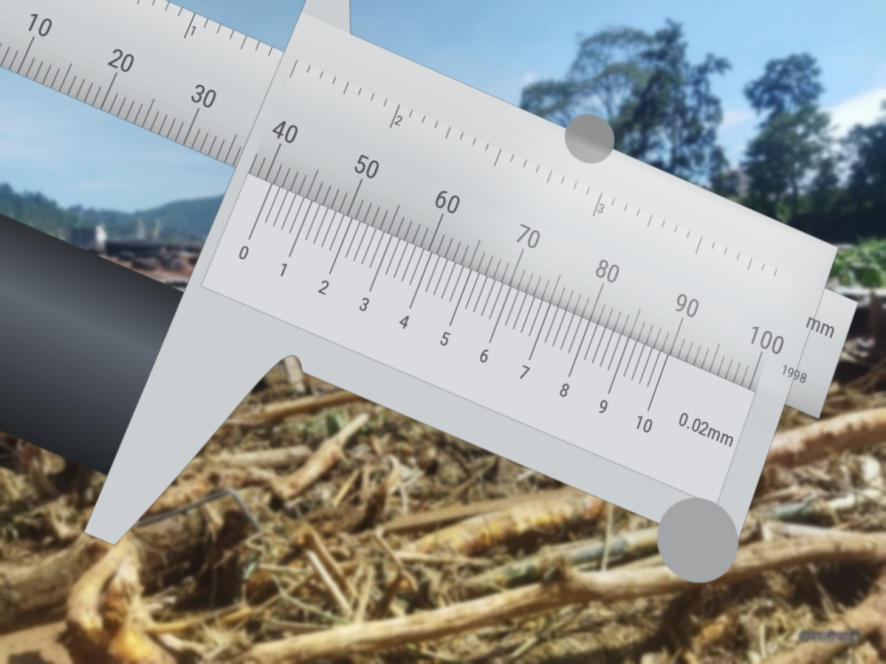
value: 40.8mm
